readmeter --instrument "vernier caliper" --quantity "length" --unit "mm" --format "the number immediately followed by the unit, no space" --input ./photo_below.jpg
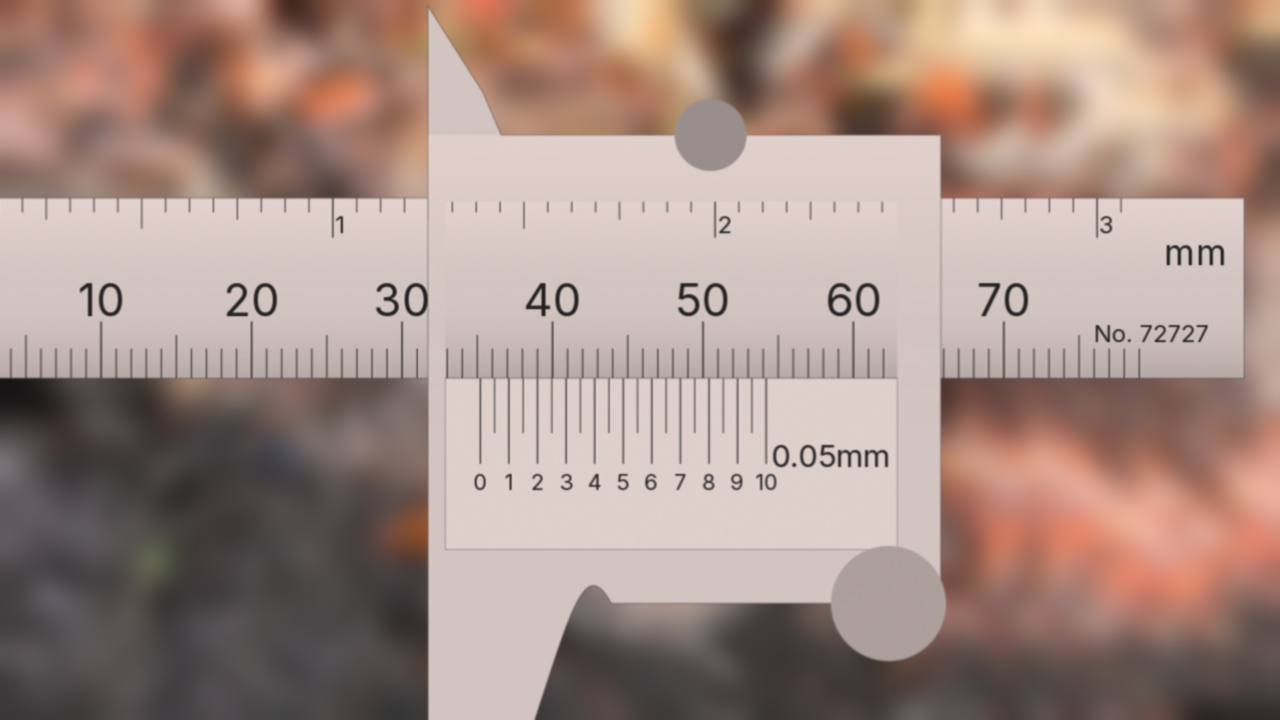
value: 35.2mm
